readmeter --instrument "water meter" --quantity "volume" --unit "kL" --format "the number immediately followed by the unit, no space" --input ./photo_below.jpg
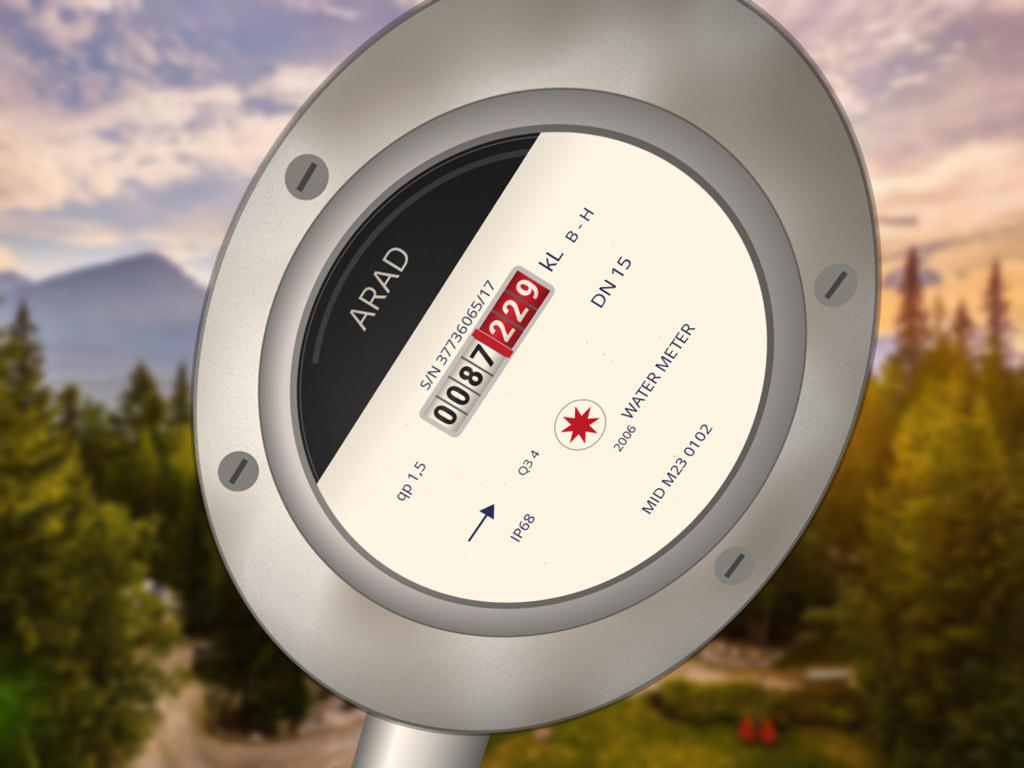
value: 87.229kL
